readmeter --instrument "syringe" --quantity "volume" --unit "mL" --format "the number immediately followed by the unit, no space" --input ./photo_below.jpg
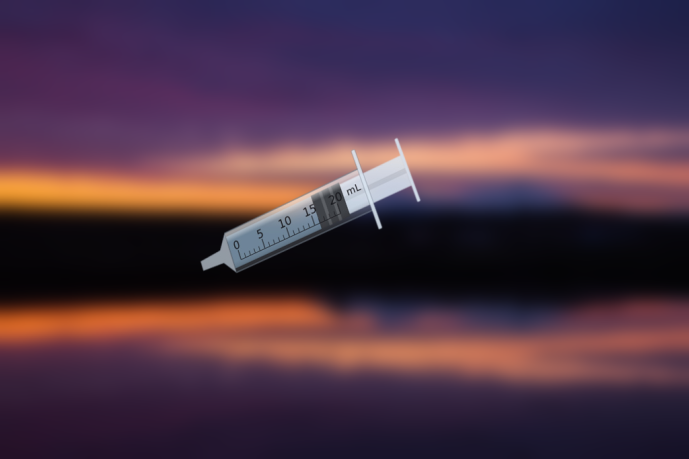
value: 16mL
